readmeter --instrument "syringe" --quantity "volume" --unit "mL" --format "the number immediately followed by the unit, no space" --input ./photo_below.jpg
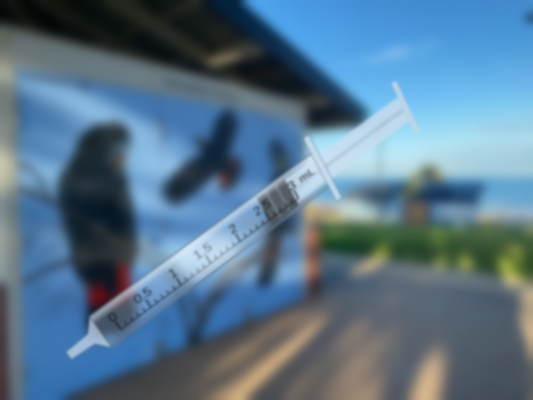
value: 2.5mL
